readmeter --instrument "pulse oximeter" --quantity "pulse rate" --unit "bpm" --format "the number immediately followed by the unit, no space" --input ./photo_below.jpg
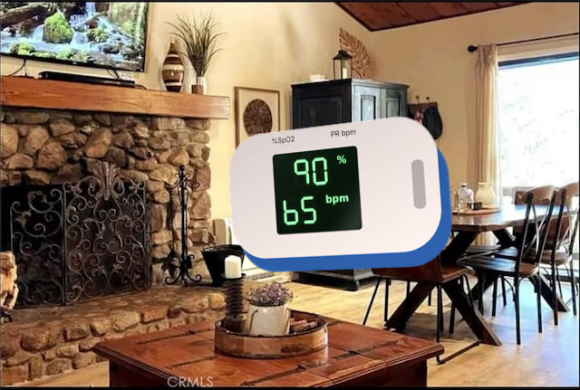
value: 65bpm
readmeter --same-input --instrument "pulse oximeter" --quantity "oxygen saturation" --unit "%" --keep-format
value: 90%
